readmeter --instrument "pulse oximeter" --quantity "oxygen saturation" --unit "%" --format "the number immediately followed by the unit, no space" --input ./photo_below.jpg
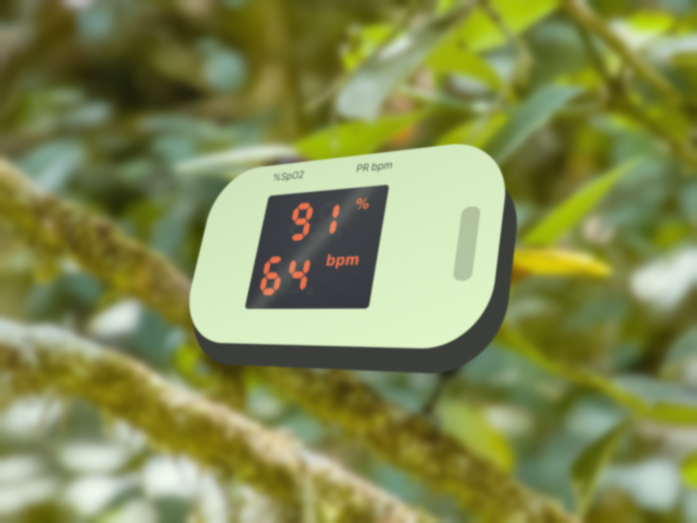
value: 91%
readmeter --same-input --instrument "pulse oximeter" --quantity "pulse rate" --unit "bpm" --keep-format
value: 64bpm
